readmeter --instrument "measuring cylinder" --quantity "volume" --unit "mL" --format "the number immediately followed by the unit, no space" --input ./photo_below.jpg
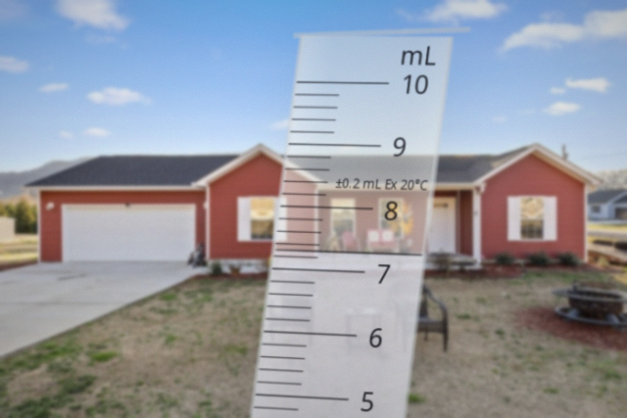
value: 7.3mL
